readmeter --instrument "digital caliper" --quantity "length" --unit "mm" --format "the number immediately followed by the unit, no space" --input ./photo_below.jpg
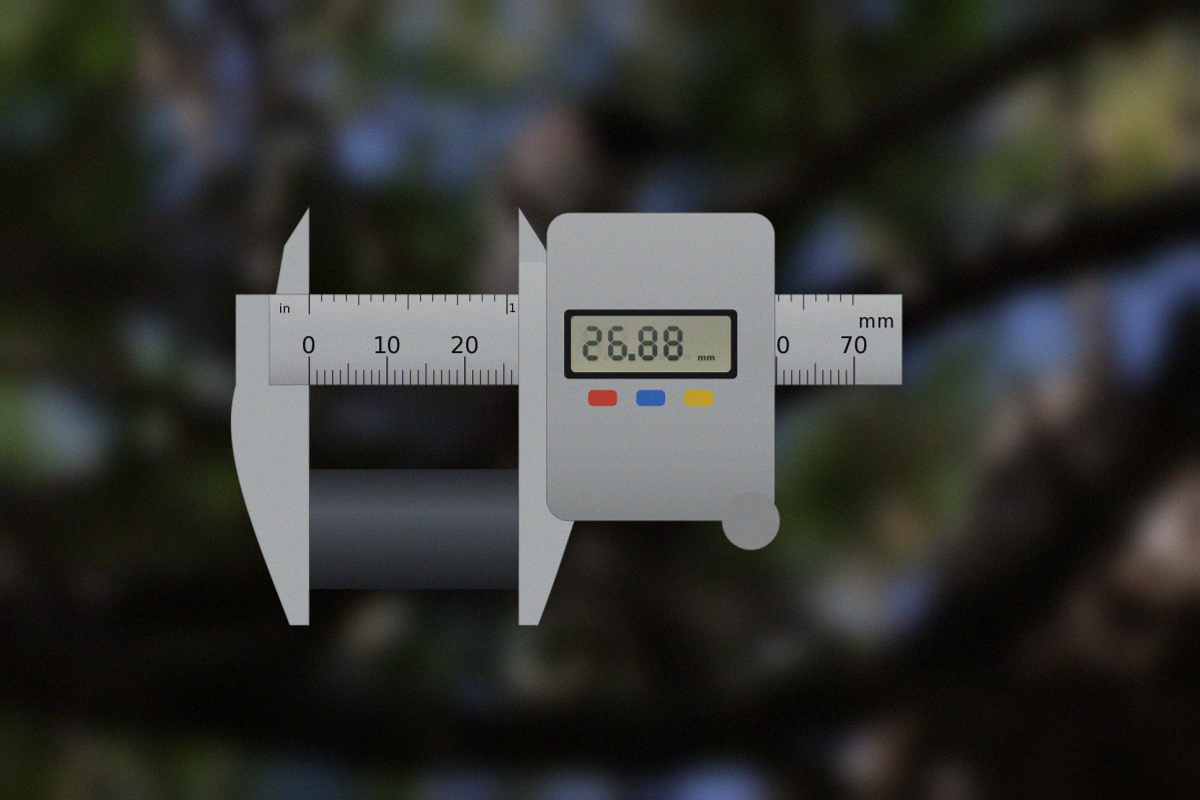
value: 26.88mm
